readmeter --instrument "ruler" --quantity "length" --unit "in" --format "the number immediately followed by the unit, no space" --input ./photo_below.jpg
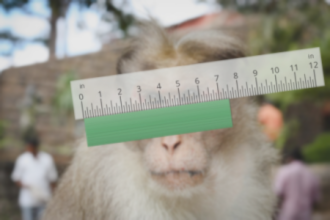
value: 7.5in
